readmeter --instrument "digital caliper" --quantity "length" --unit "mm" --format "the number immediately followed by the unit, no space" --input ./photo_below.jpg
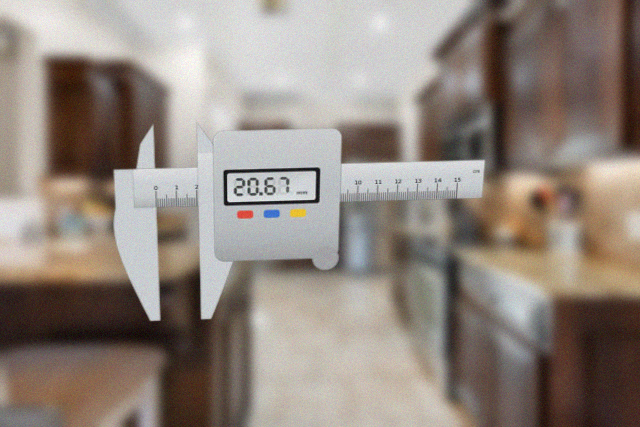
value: 20.67mm
